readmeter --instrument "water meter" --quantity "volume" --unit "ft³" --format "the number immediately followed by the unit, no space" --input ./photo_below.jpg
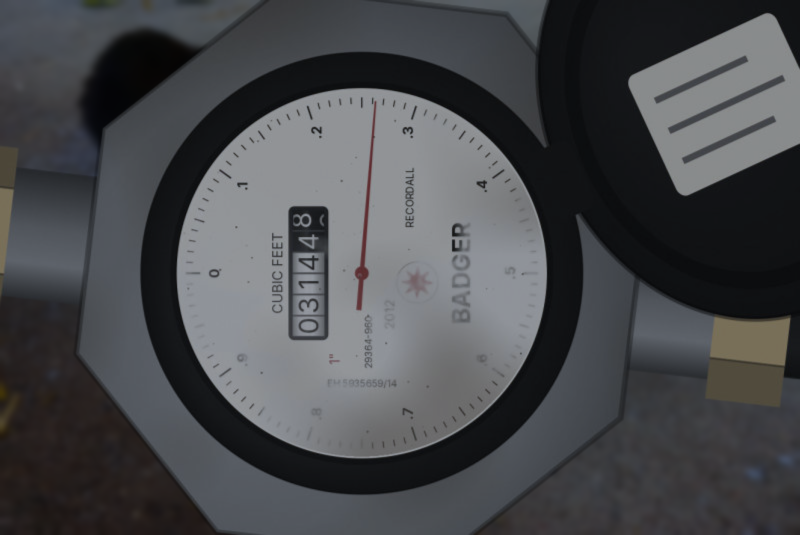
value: 31448.26ft³
